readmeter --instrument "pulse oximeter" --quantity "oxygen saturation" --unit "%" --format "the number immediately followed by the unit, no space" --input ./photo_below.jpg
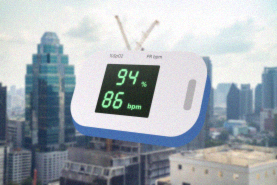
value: 94%
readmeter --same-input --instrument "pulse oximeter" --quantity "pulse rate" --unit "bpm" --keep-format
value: 86bpm
